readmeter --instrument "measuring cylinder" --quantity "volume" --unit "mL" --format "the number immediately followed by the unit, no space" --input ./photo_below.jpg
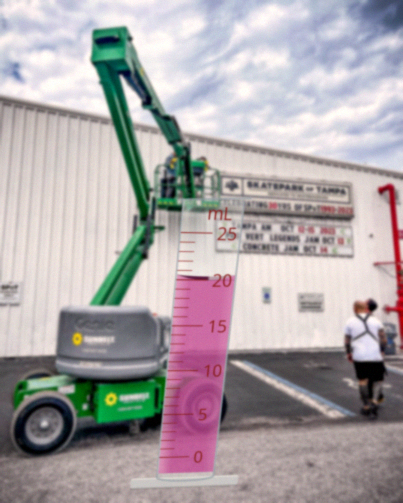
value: 20mL
